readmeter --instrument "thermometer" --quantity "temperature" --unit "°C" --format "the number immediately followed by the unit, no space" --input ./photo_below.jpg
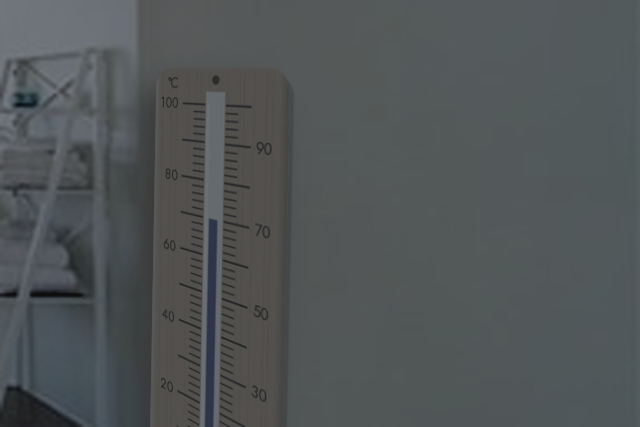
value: 70°C
